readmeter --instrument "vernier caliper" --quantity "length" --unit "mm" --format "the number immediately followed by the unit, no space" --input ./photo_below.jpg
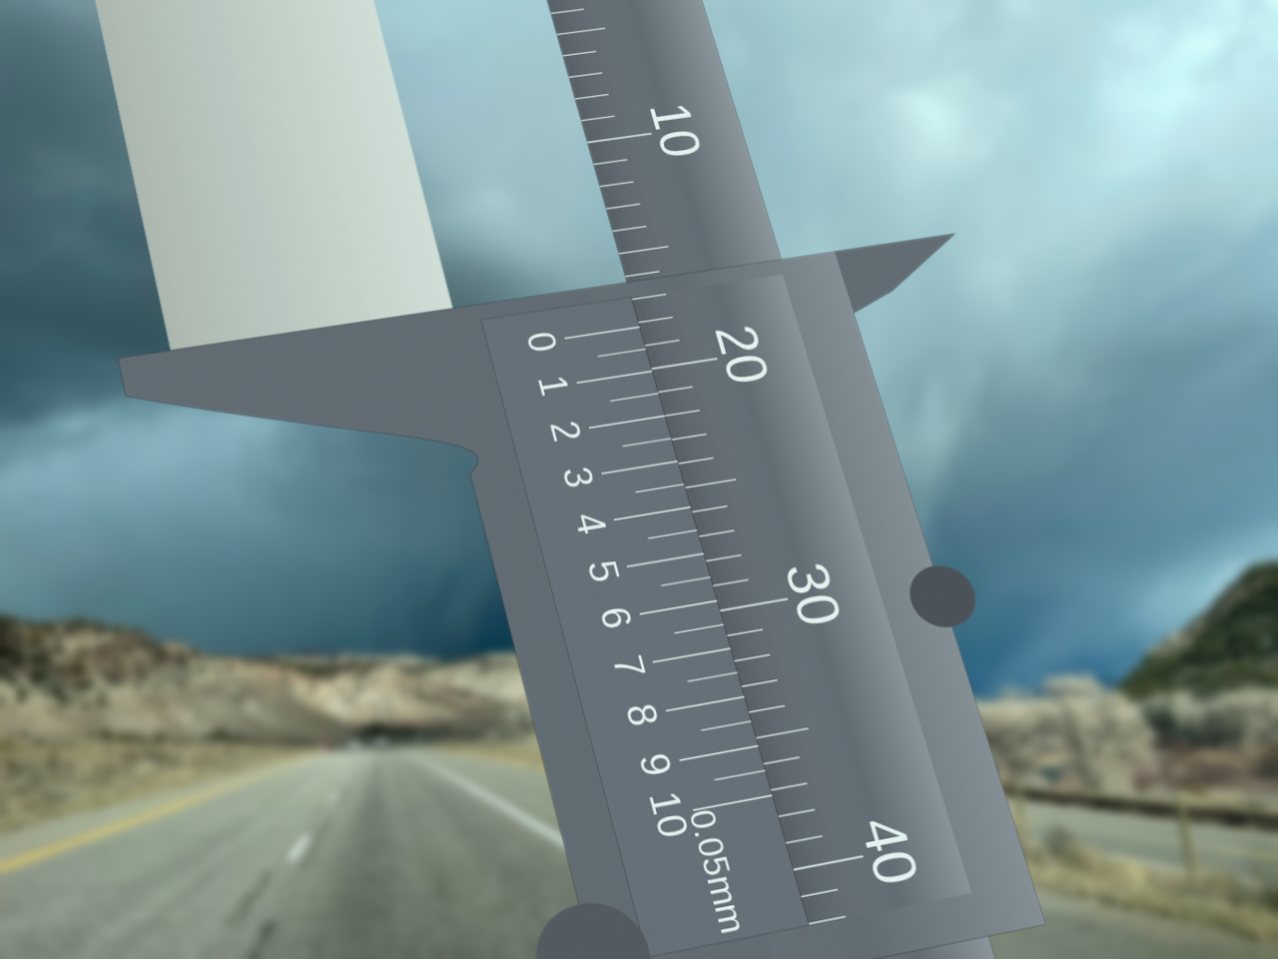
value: 18.20mm
